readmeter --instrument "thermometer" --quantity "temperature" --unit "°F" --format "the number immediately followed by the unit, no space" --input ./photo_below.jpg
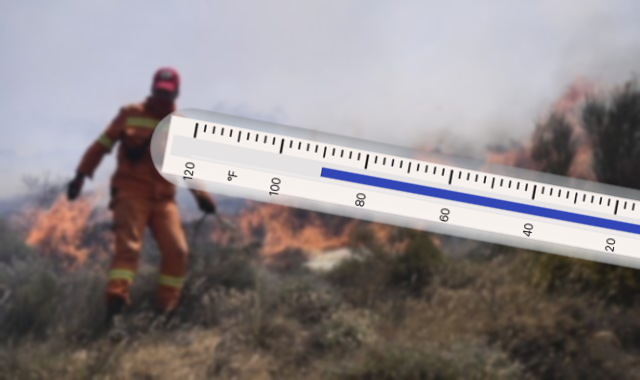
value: 90°F
